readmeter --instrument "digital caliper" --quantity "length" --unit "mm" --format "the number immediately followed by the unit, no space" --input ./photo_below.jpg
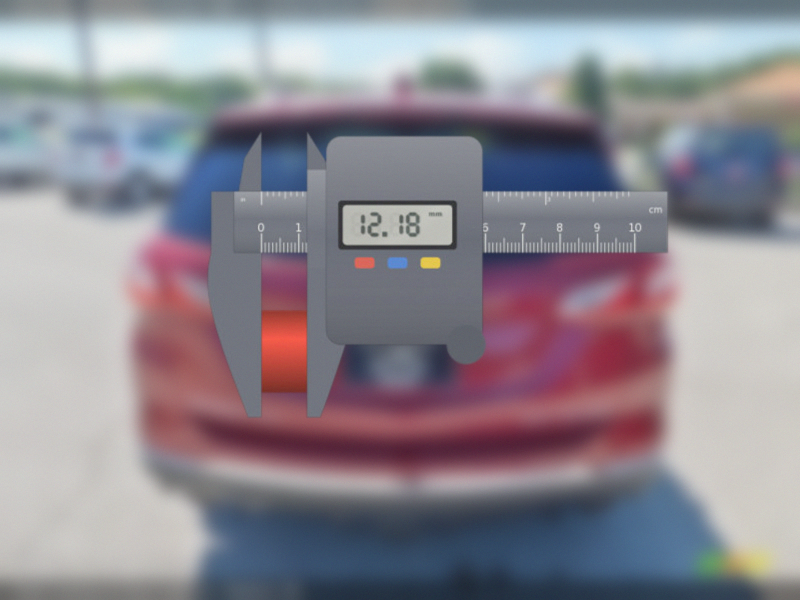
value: 12.18mm
